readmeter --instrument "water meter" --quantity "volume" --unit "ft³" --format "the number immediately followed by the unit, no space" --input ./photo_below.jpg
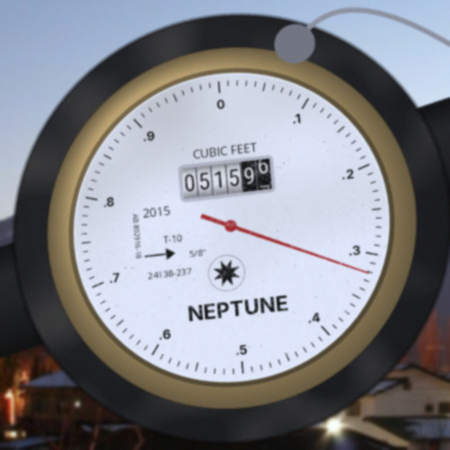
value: 51596.32ft³
